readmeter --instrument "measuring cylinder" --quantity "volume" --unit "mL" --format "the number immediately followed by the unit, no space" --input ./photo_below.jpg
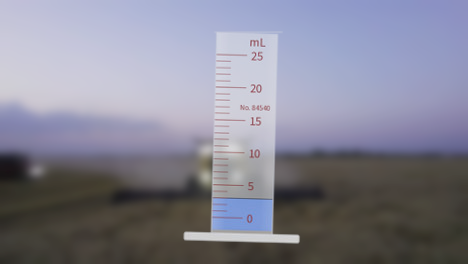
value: 3mL
